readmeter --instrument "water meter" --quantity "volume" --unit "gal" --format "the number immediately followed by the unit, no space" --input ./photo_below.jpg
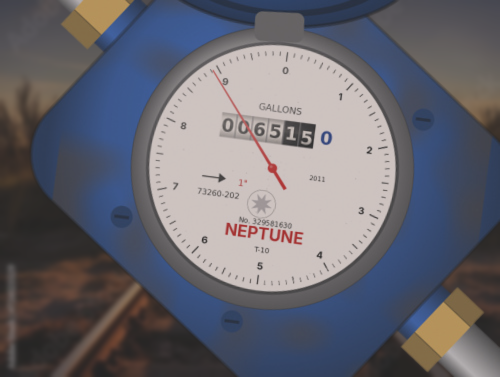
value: 65148.9gal
